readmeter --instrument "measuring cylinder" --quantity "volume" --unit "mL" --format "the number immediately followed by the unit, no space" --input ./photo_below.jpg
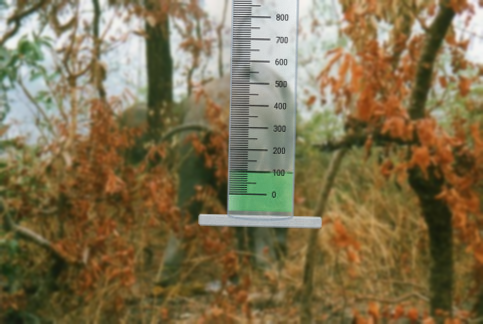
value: 100mL
